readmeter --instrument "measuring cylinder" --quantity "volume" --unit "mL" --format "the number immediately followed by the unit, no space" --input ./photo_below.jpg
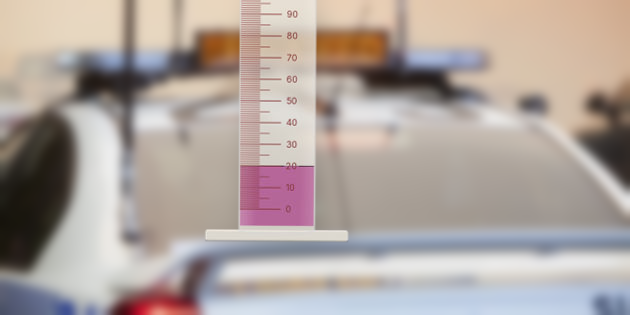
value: 20mL
